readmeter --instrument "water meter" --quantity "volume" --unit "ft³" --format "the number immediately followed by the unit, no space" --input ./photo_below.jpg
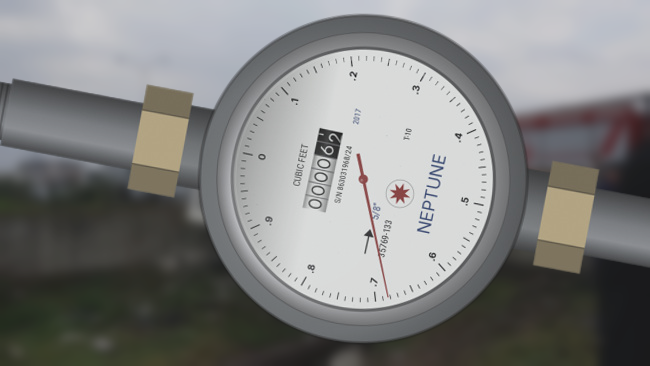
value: 61.68ft³
